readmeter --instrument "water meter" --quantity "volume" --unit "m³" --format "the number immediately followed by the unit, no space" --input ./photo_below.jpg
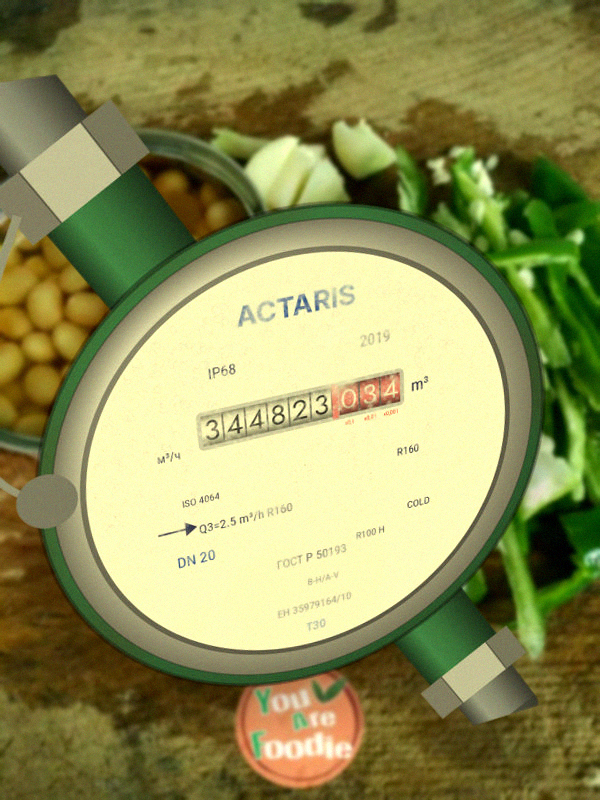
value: 344823.034m³
